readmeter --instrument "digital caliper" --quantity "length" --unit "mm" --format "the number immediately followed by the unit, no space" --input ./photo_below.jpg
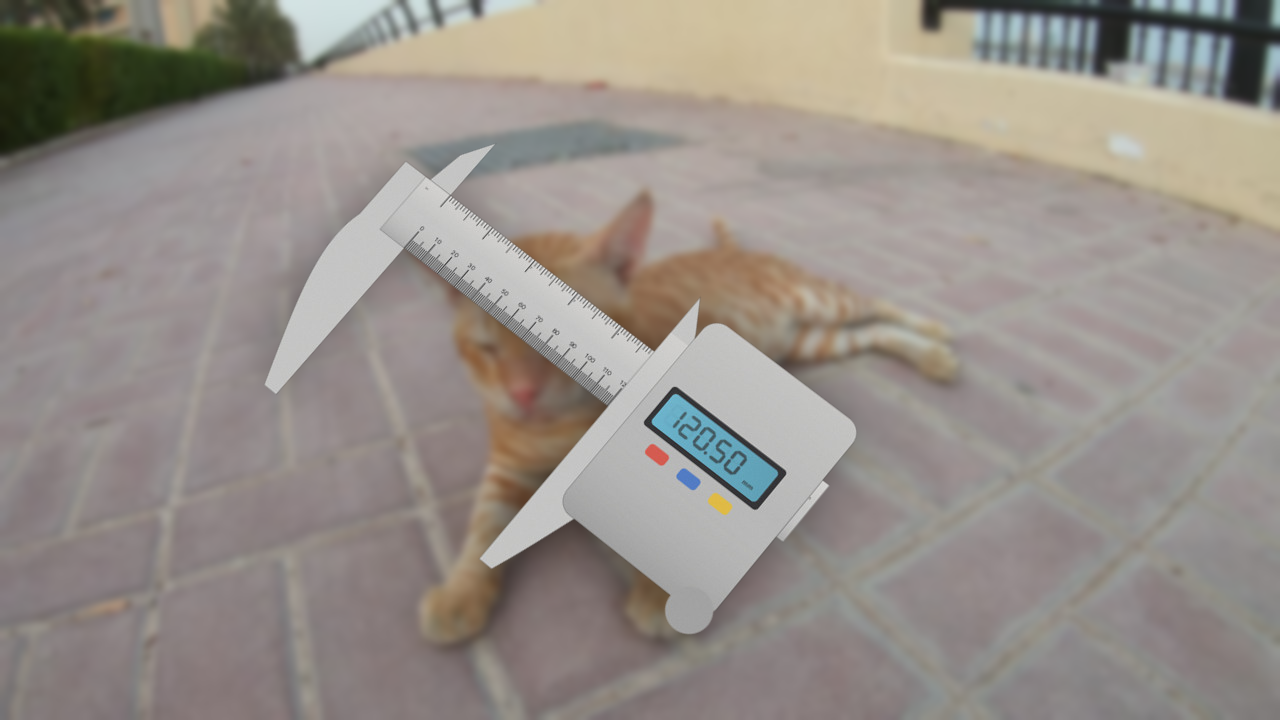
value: 120.50mm
